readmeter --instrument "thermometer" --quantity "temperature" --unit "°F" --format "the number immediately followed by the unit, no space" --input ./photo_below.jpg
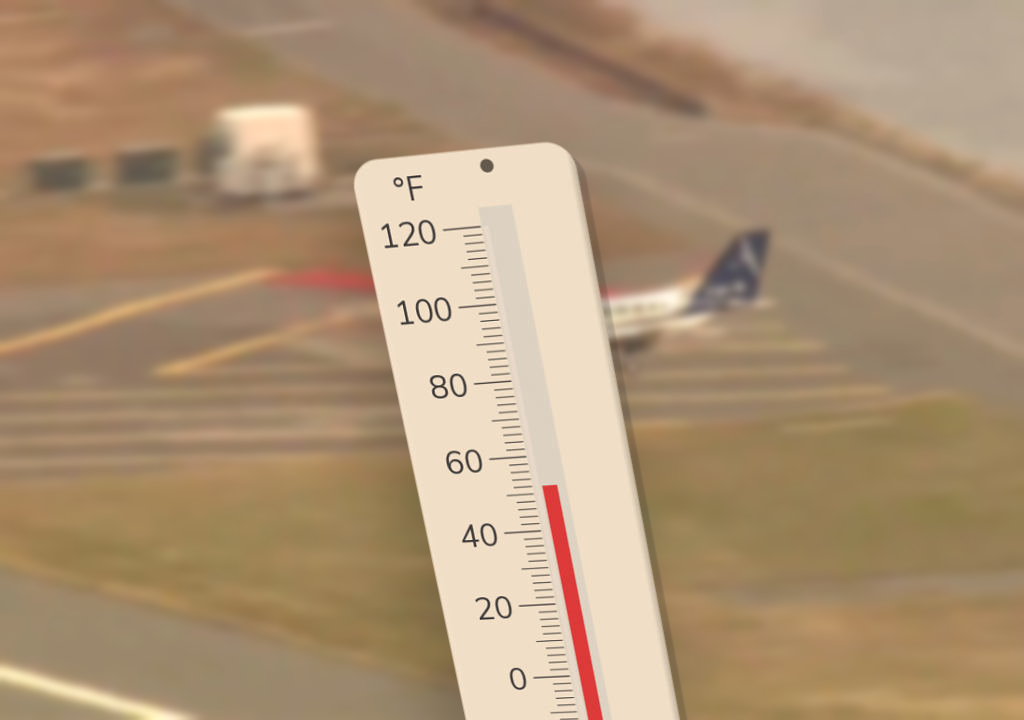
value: 52°F
